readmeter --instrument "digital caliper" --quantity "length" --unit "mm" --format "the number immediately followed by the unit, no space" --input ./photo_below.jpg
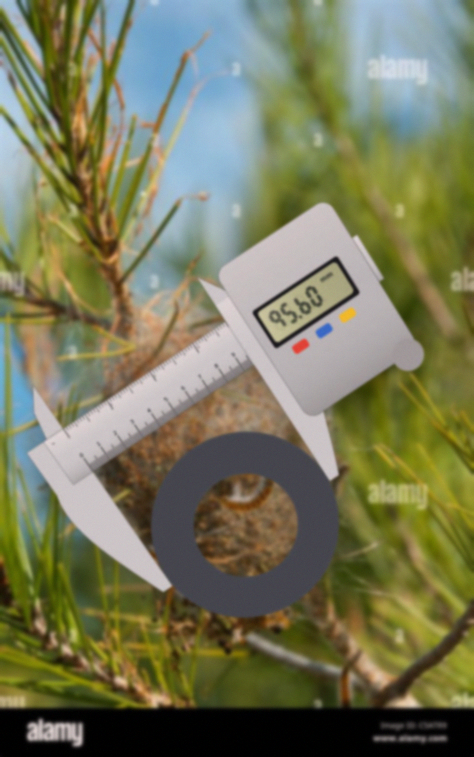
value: 95.60mm
